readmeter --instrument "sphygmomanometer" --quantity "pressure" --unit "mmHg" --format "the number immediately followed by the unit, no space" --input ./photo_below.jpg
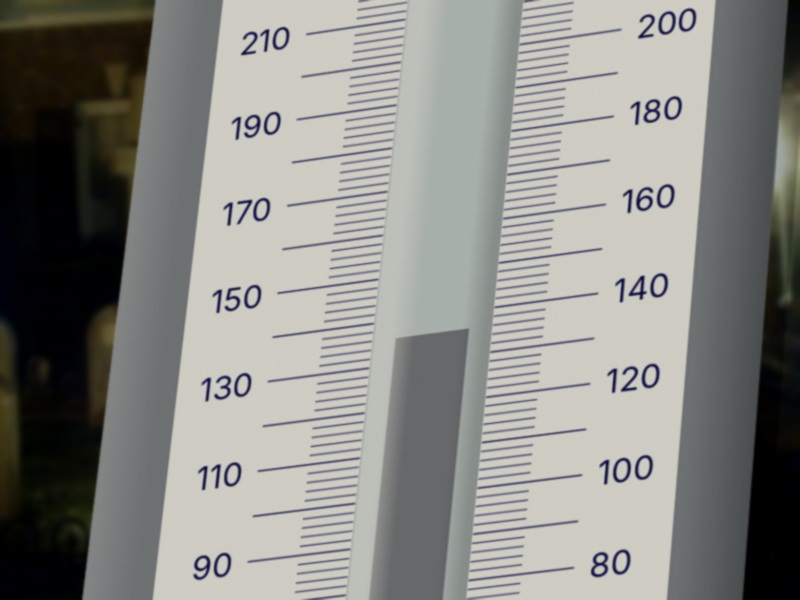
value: 136mmHg
